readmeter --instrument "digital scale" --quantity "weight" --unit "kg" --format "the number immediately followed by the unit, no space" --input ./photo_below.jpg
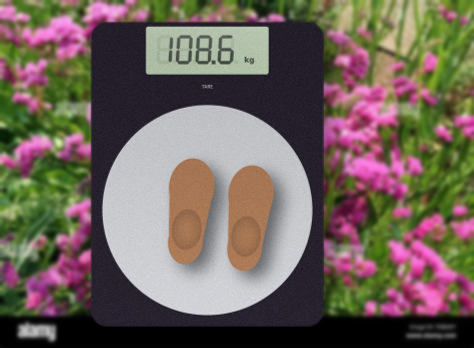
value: 108.6kg
